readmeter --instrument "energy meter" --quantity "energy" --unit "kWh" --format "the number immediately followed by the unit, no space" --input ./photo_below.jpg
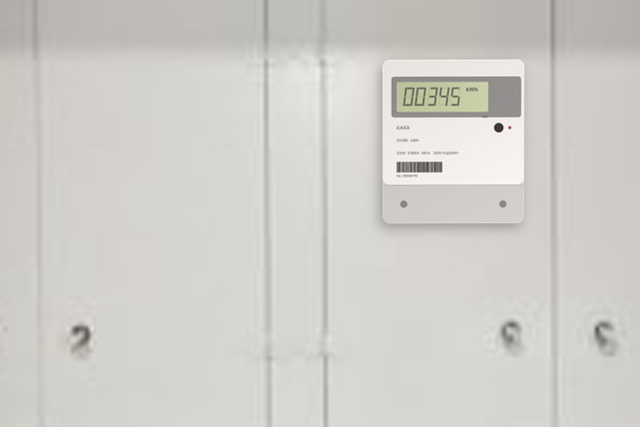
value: 345kWh
